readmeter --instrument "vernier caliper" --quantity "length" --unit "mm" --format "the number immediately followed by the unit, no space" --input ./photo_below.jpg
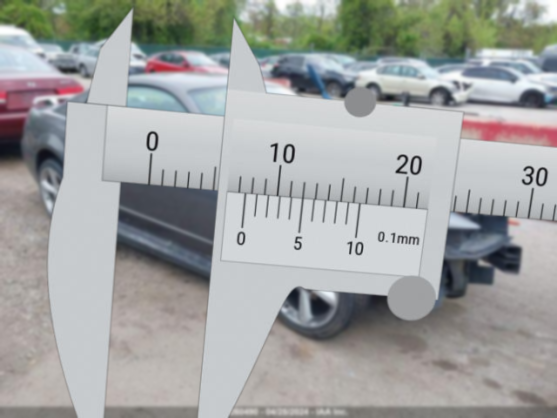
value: 7.5mm
